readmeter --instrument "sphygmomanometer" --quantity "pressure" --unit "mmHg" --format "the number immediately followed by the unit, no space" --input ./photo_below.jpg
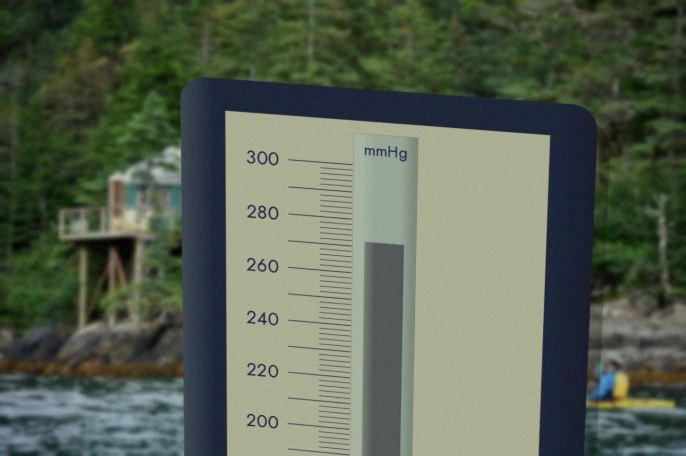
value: 272mmHg
